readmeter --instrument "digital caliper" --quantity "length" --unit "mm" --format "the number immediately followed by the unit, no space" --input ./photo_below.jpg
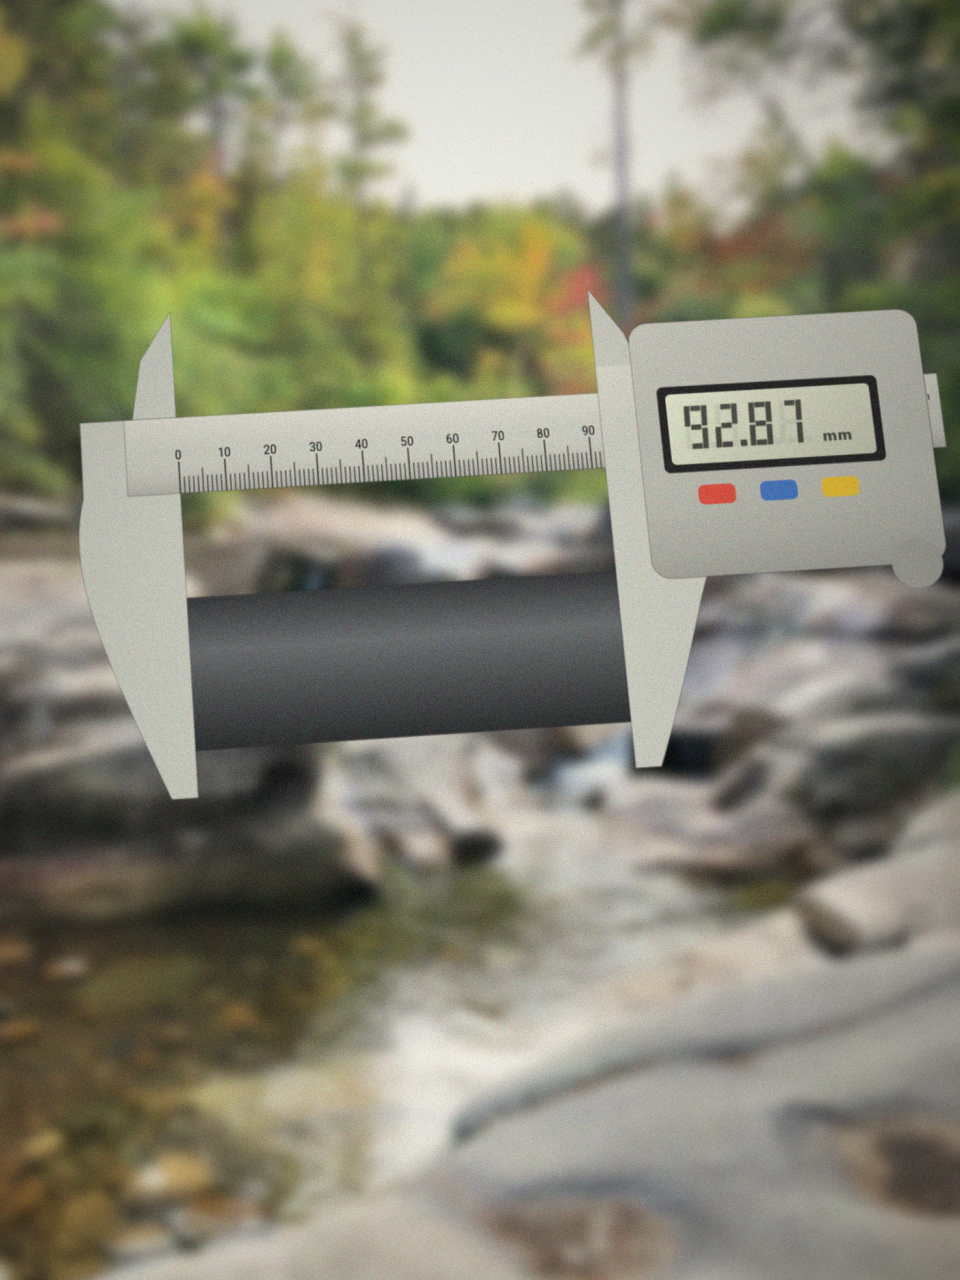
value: 92.87mm
